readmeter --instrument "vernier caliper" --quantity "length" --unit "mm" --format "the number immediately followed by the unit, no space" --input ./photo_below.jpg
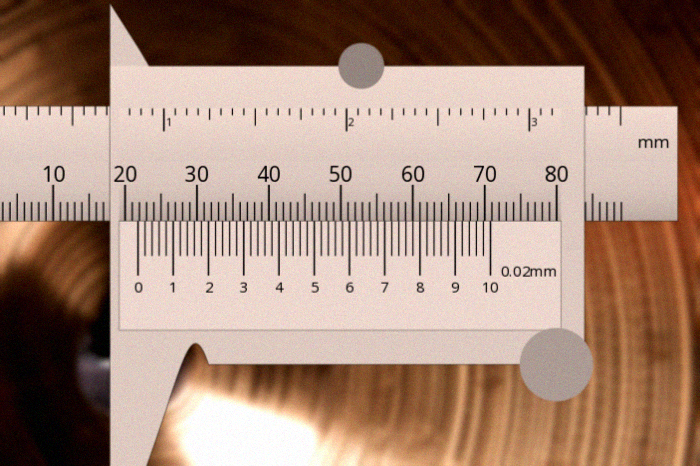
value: 21.8mm
